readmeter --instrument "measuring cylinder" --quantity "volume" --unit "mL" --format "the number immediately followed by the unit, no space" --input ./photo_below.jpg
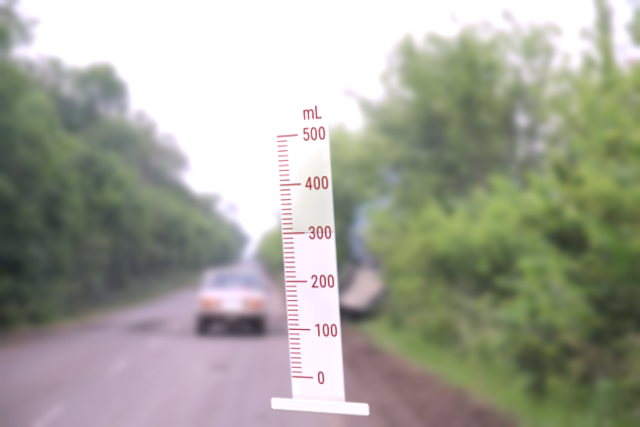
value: 300mL
